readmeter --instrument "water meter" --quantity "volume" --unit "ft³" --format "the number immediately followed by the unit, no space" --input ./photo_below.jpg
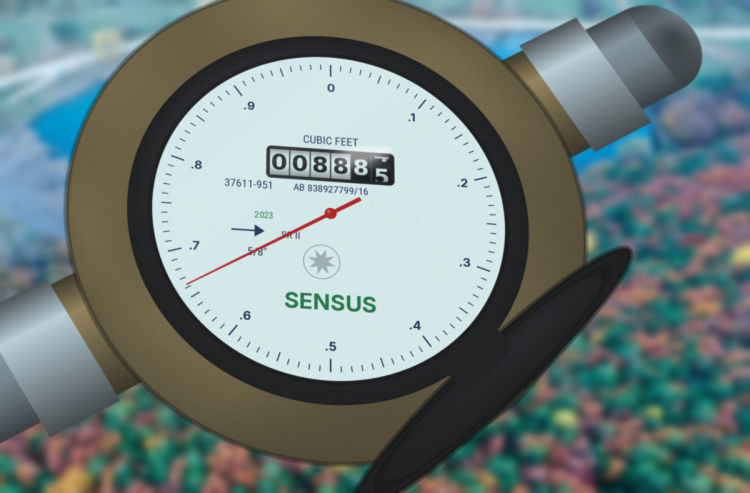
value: 8884.66ft³
